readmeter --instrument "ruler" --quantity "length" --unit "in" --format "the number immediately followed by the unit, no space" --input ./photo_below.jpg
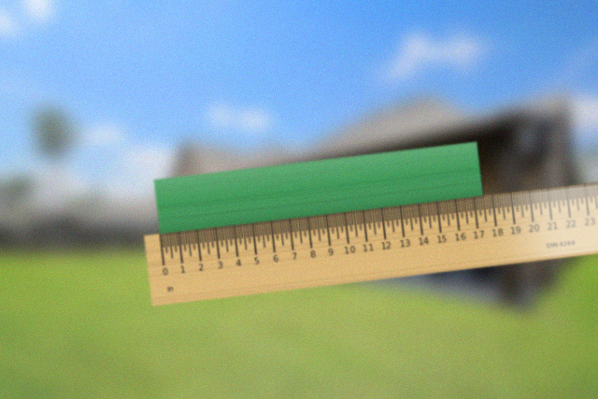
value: 17.5in
